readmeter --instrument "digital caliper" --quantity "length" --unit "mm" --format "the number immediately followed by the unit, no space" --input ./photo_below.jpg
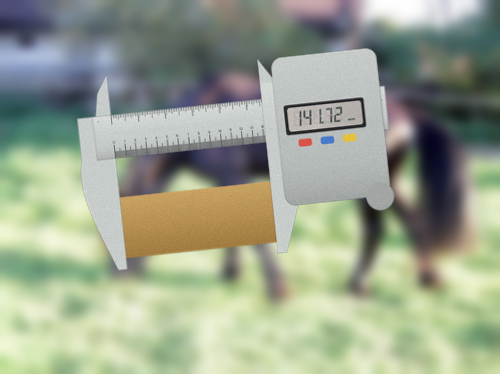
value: 141.72mm
